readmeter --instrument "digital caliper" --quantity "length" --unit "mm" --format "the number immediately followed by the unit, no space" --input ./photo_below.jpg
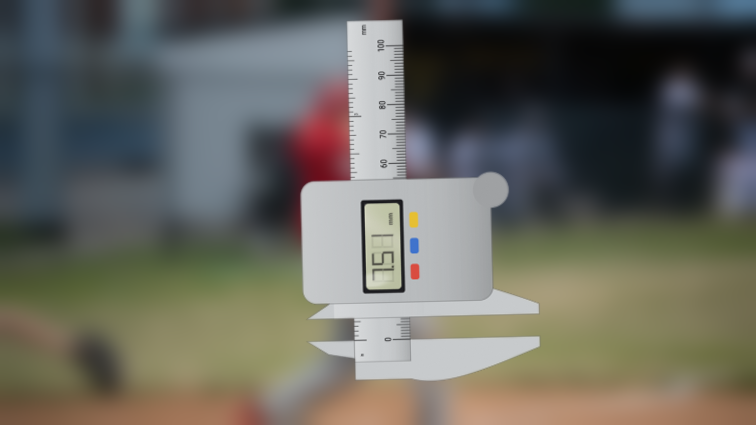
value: 7.51mm
